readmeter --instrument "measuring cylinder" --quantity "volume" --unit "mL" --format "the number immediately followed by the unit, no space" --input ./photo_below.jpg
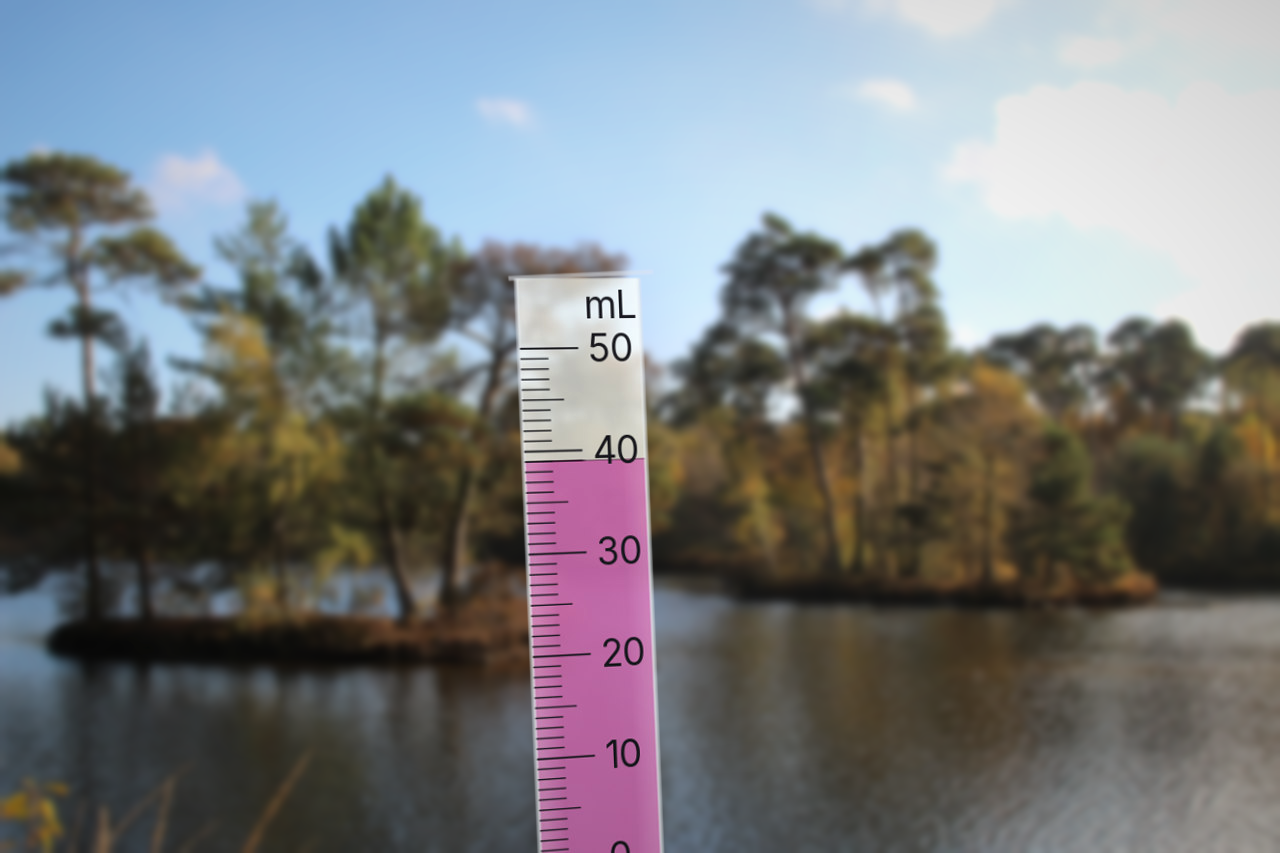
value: 39mL
